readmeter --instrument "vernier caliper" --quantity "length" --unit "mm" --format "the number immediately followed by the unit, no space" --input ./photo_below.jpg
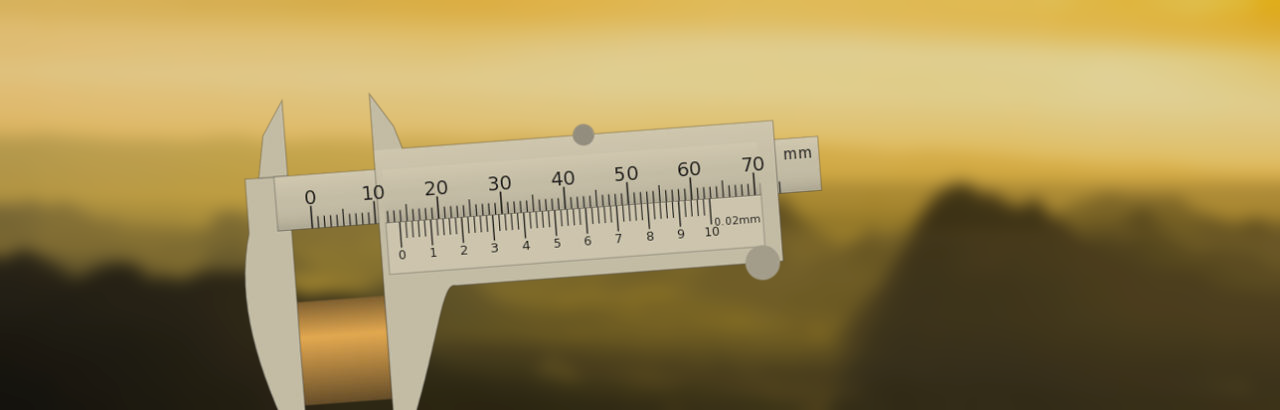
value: 13.8mm
